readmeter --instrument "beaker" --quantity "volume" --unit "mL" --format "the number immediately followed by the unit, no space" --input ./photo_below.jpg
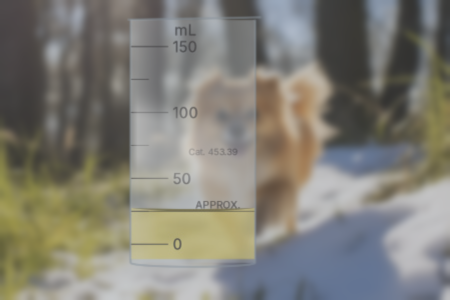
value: 25mL
